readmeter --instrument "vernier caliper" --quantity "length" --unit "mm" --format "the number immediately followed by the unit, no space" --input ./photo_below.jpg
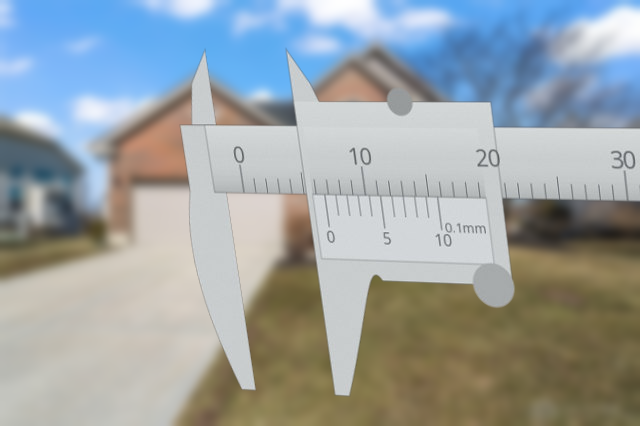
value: 6.7mm
